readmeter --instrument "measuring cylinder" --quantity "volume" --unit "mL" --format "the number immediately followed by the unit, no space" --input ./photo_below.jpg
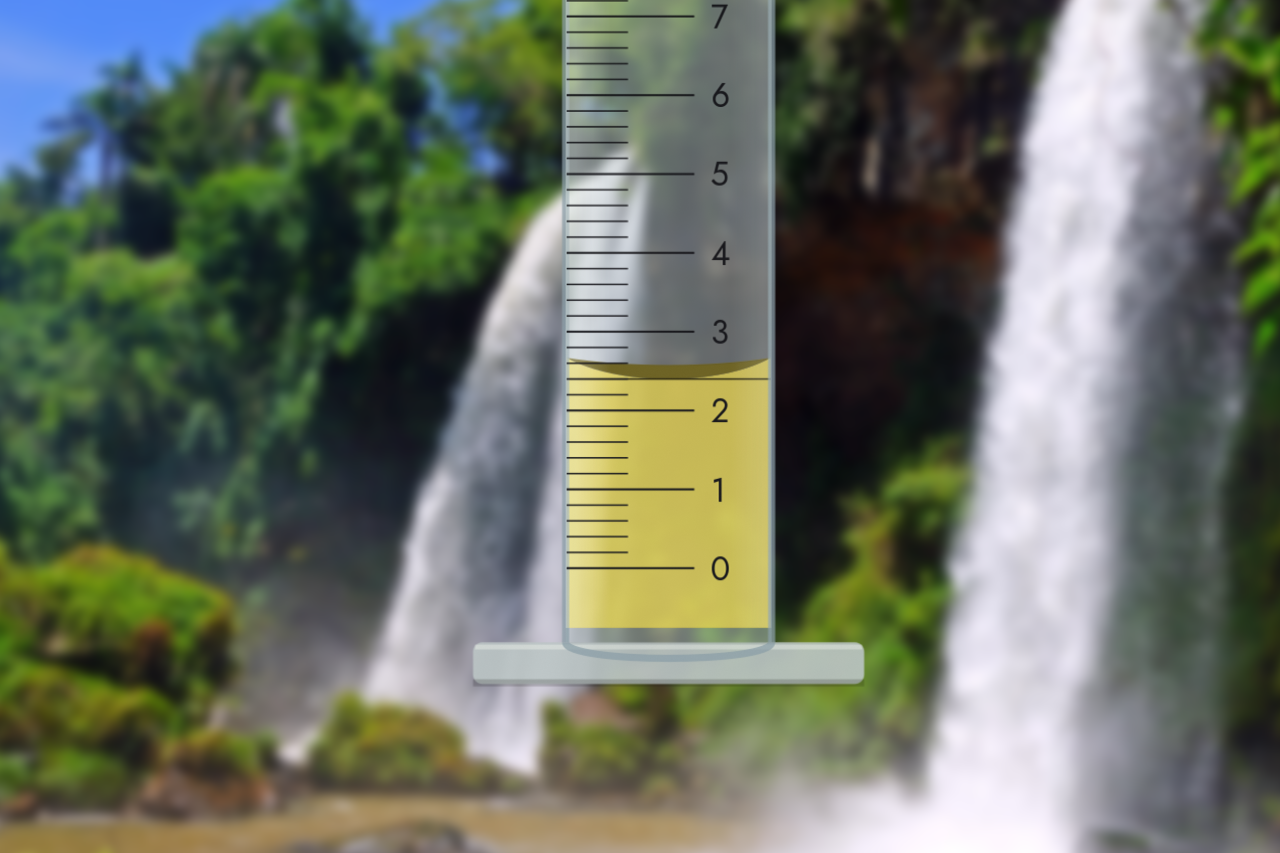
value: 2.4mL
